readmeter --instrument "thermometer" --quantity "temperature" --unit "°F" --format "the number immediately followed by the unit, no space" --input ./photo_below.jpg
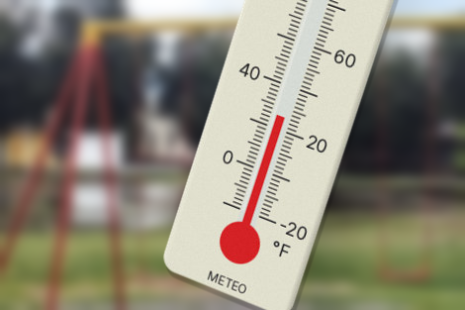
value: 26°F
